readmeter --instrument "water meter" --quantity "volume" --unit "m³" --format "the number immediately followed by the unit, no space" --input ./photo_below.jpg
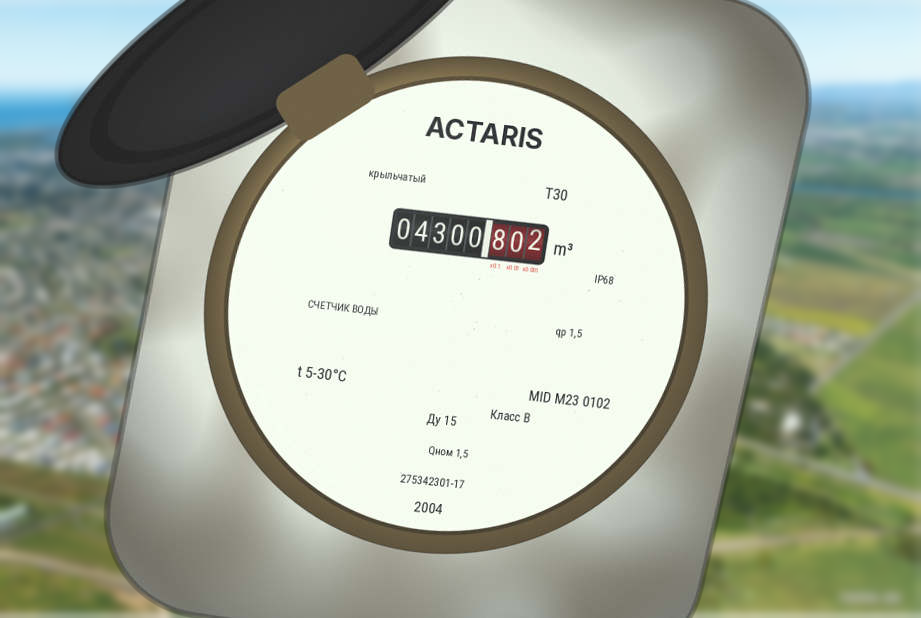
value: 4300.802m³
